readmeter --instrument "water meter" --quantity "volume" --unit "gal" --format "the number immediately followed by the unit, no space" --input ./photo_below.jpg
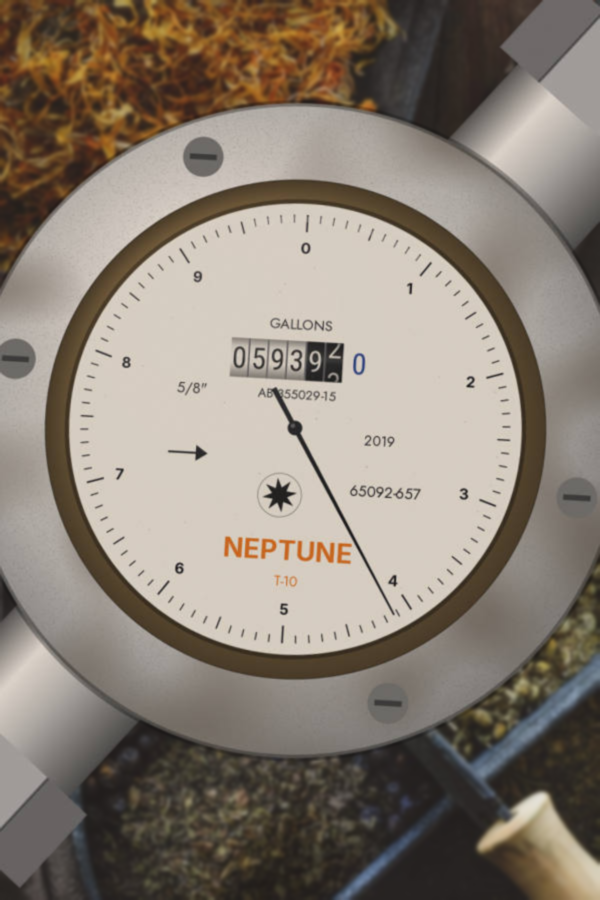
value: 593924.1gal
